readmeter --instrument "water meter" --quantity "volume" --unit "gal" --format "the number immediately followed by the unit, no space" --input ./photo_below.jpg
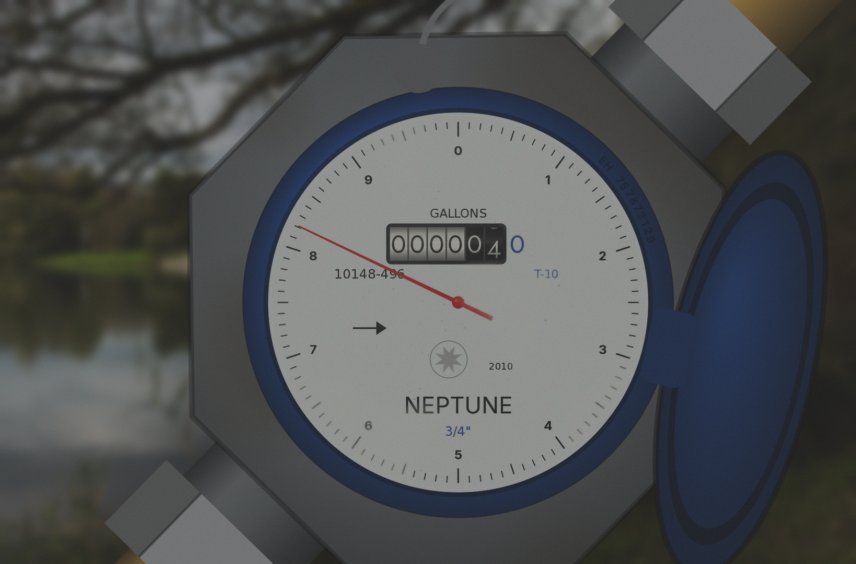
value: 38.2gal
